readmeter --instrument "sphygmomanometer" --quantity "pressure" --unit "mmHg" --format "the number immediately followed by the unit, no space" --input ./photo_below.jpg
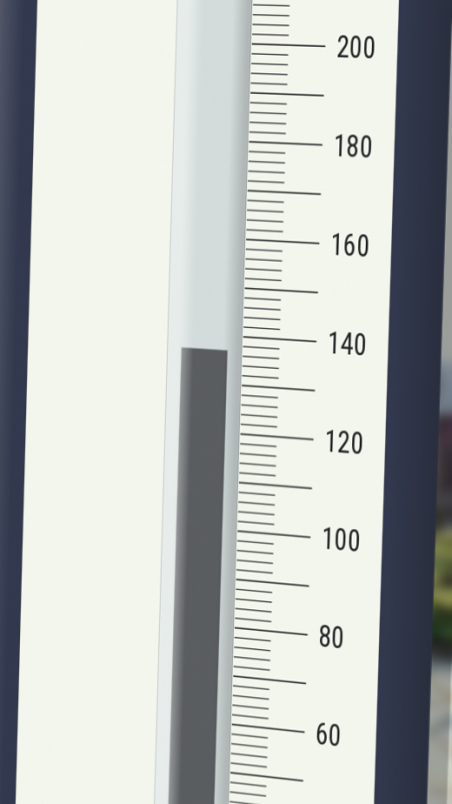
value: 137mmHg
